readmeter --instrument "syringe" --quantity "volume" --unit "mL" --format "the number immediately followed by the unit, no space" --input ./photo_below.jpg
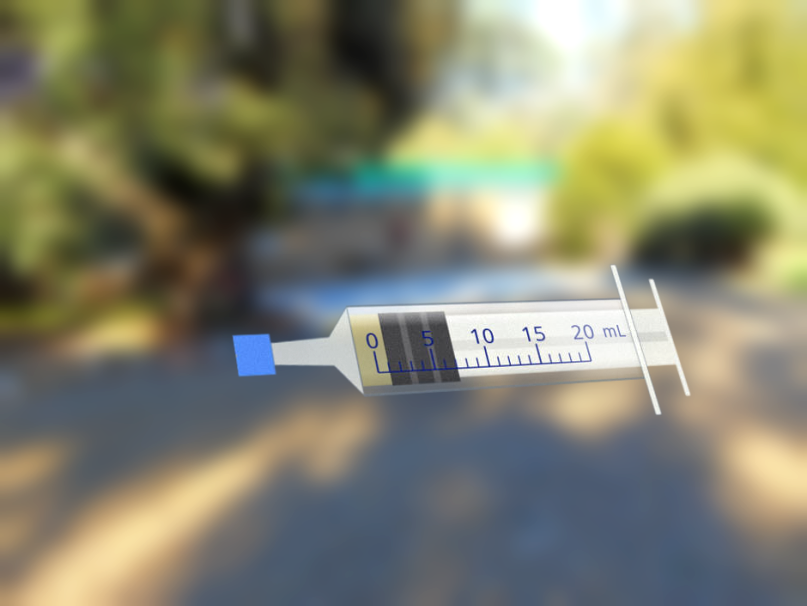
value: 1mL
